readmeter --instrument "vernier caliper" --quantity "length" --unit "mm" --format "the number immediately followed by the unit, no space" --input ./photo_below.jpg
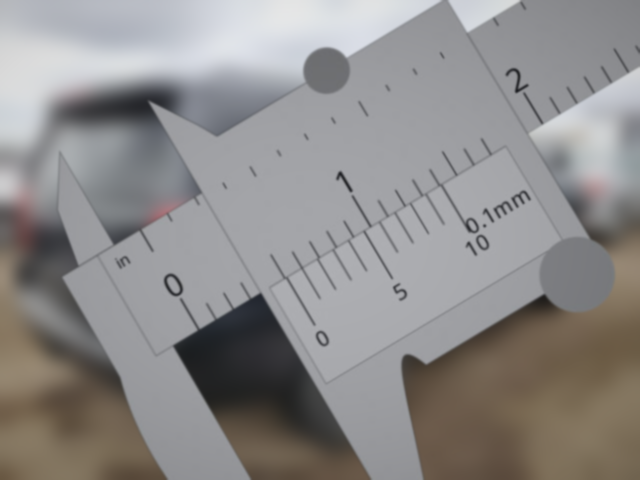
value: 5.1mm
